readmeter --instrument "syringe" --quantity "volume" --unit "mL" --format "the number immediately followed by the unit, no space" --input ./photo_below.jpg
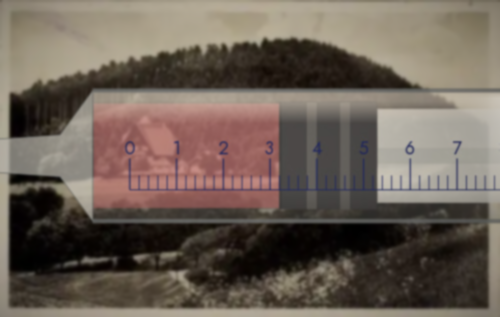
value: 3.2mL
